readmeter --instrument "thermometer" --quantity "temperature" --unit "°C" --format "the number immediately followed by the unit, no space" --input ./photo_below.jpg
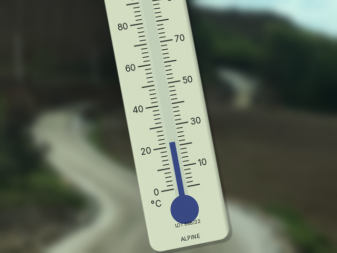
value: 22°C
